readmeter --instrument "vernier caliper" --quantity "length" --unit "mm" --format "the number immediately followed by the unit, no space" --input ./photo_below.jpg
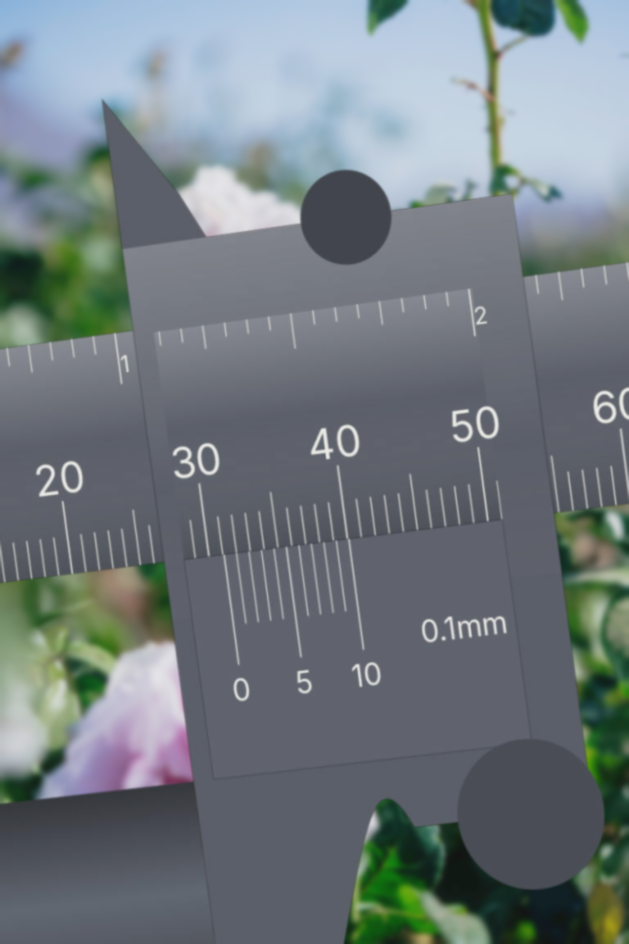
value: 31.1mm
